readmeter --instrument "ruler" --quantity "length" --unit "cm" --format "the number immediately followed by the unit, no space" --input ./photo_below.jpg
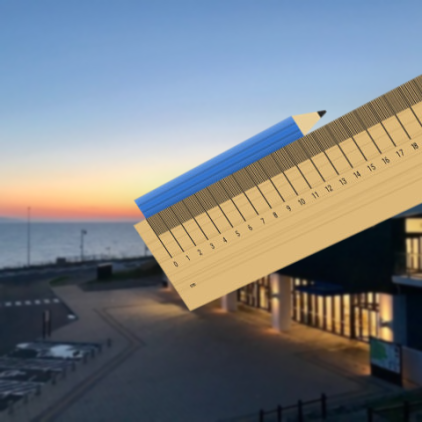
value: 14.5cm
